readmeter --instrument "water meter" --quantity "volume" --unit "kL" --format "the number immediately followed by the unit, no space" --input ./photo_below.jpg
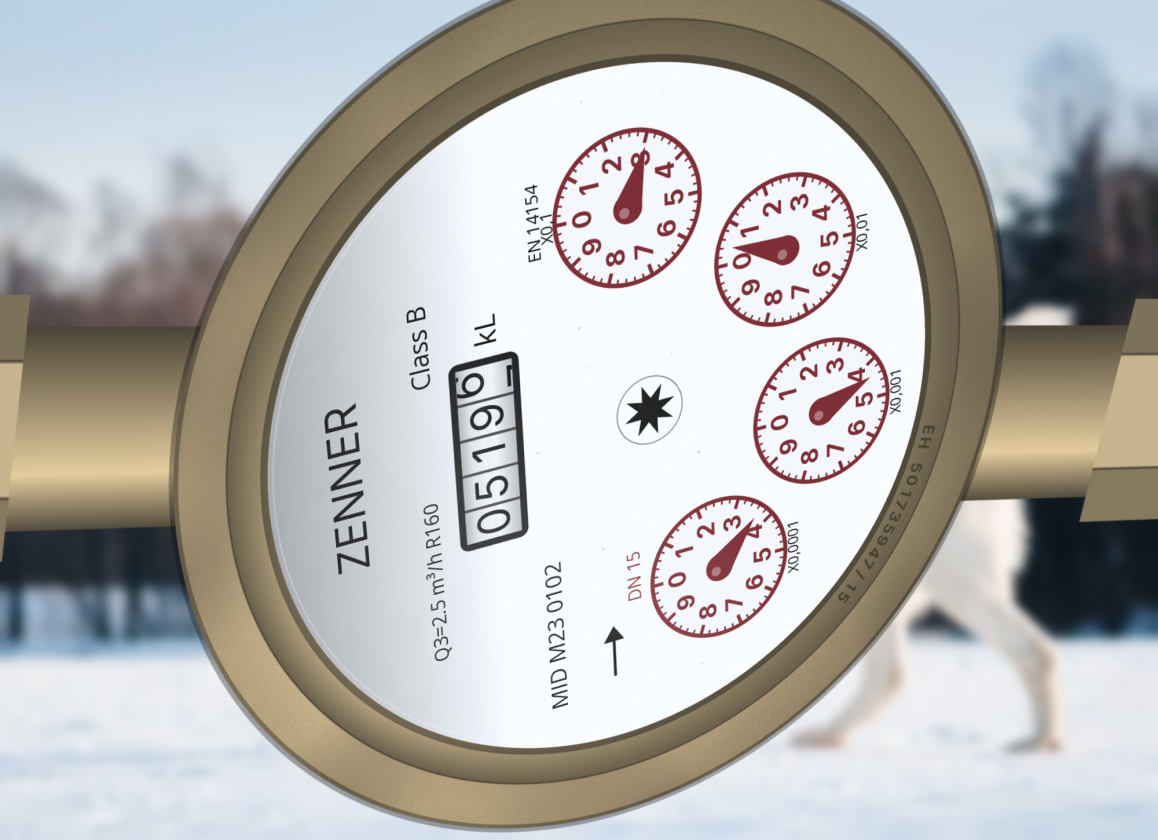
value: 5196.3043kL
